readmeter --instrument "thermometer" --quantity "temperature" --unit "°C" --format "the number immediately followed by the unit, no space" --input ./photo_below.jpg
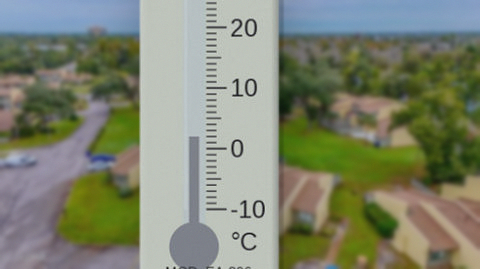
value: 2°C
